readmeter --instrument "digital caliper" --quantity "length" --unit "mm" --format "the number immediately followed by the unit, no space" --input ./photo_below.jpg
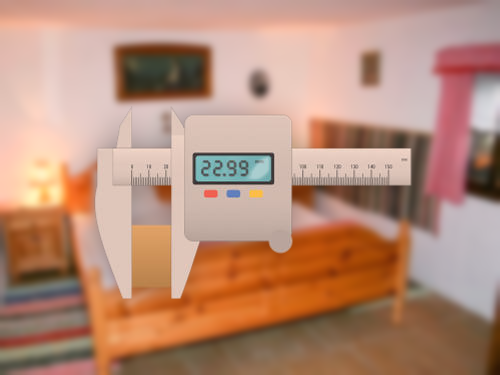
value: 22.99mm
